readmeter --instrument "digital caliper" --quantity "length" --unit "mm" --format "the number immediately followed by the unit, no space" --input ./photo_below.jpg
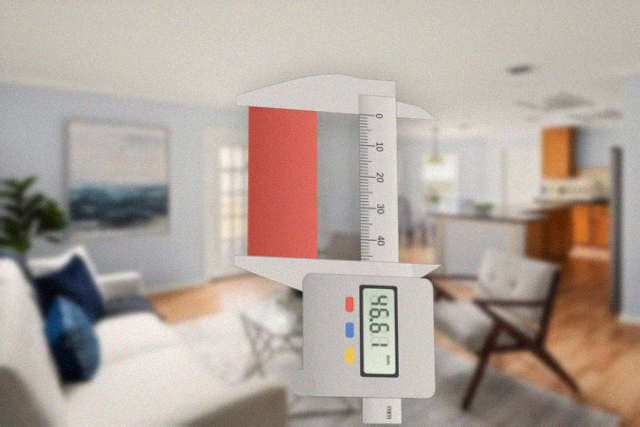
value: 46.61mm
